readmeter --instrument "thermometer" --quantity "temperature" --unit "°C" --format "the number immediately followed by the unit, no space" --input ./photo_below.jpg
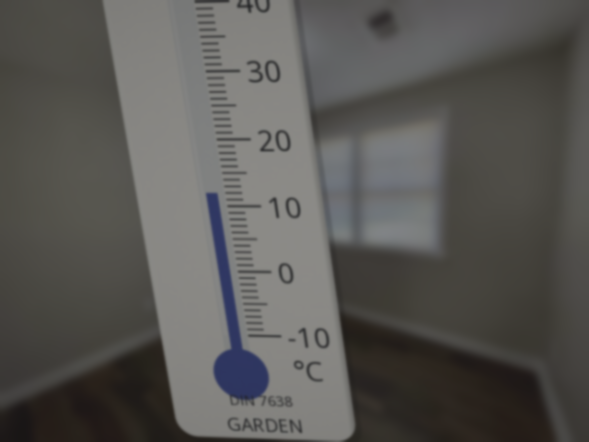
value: 12°C
